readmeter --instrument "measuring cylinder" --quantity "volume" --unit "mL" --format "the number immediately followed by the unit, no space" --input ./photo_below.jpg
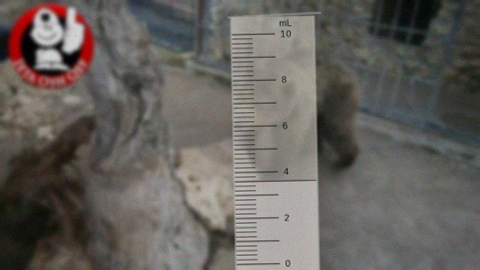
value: 3.6mL
